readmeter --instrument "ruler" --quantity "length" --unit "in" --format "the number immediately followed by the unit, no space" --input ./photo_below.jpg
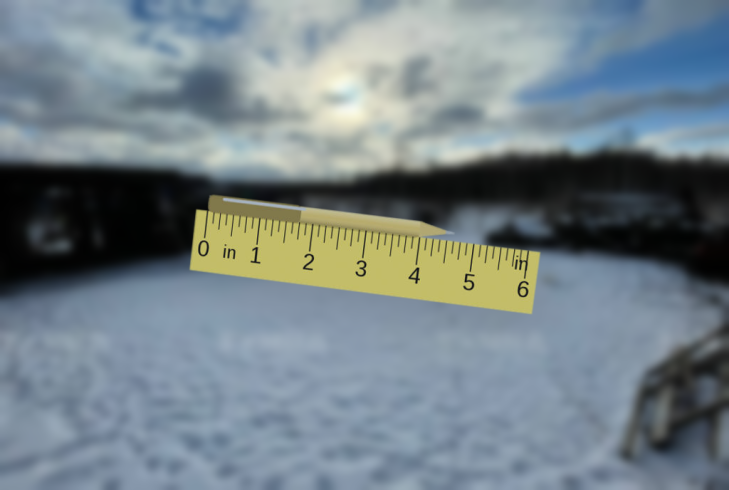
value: 4.625in
